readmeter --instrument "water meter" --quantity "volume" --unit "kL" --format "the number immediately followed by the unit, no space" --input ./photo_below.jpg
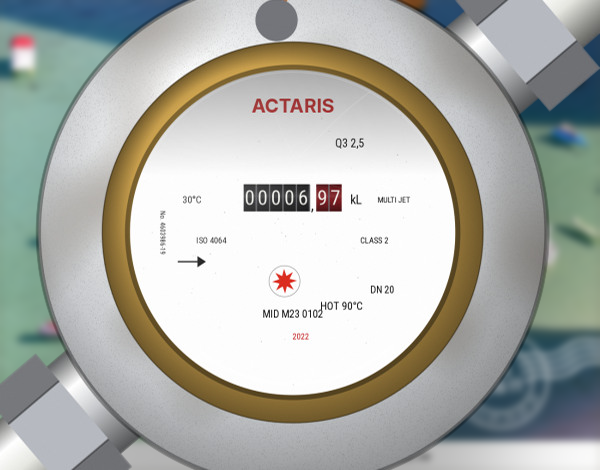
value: 6.97kL
